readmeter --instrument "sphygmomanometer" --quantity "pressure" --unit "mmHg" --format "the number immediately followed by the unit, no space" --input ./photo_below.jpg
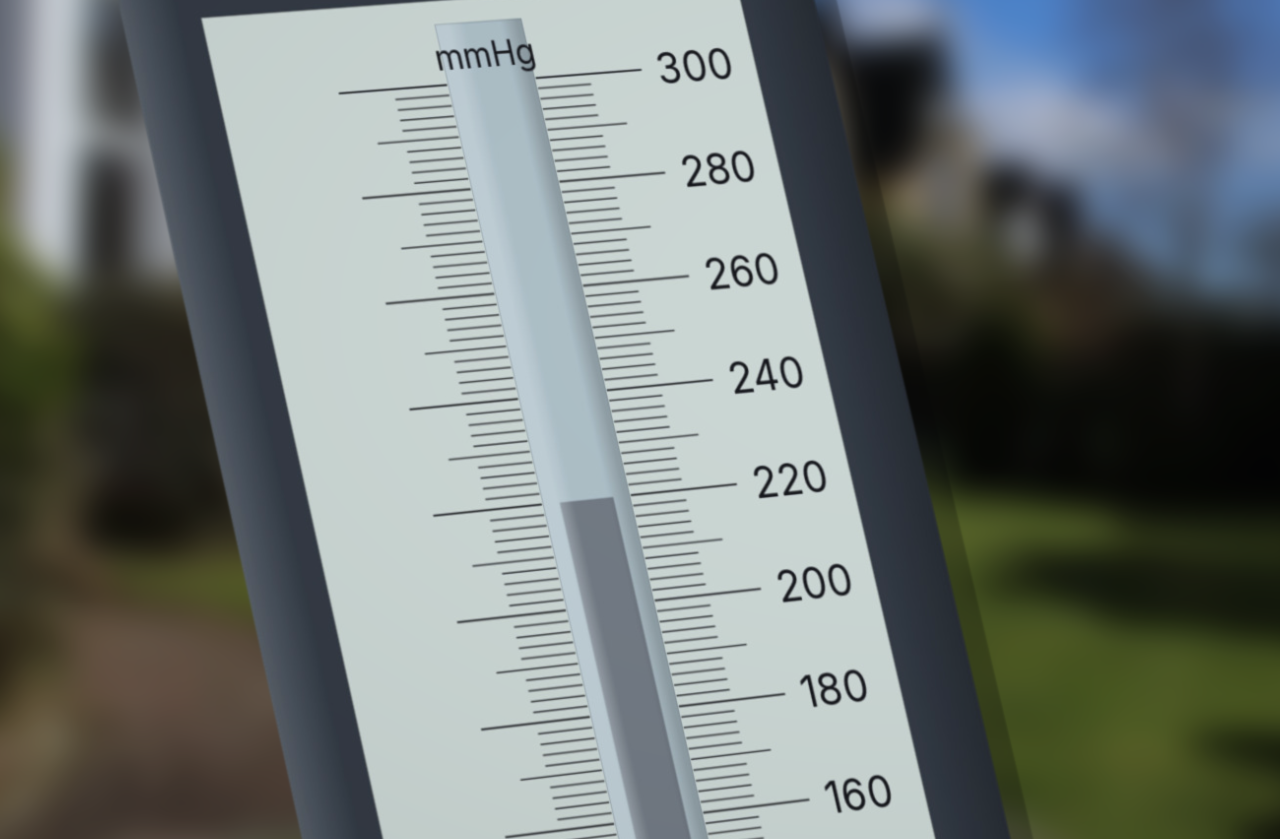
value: 220mmHg
